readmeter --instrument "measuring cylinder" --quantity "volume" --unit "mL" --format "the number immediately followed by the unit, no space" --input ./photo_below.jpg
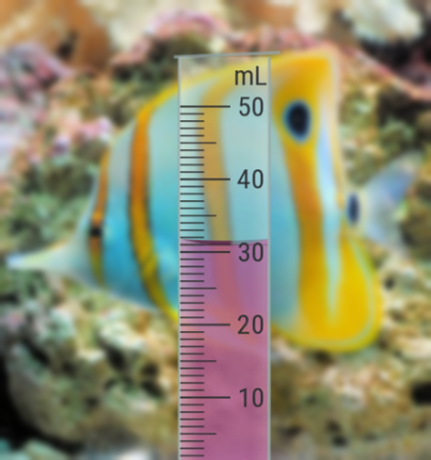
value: 31mL
